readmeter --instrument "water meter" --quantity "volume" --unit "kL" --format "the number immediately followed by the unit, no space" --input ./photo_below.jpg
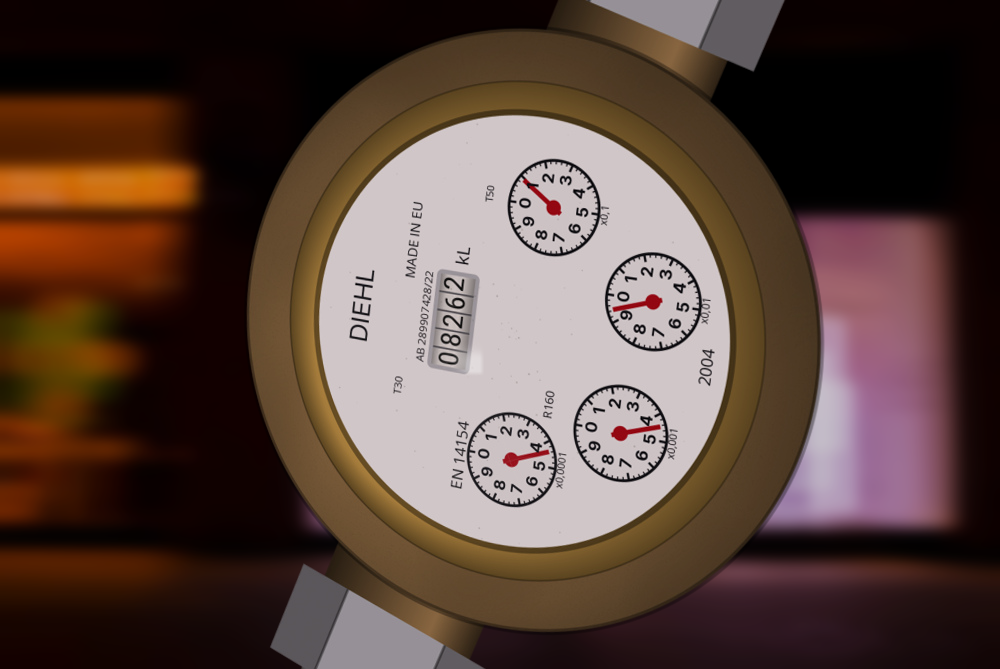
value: 8262.0944kL
